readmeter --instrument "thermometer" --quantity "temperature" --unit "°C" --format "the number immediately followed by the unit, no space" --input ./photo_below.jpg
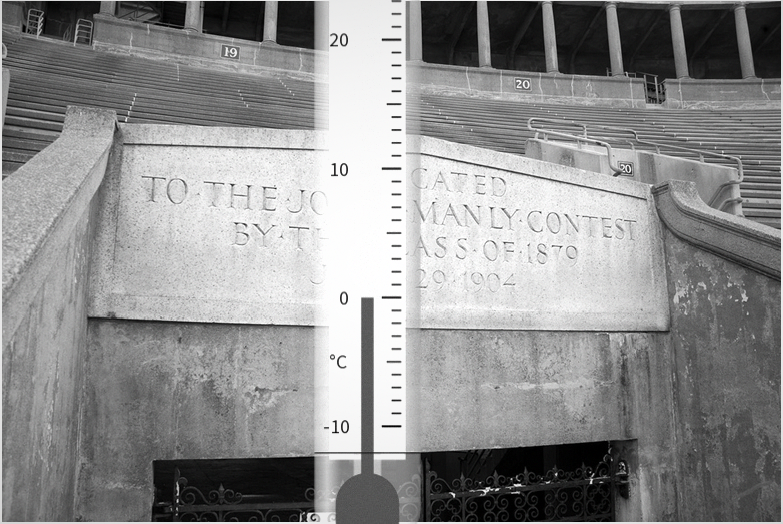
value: 0°C
